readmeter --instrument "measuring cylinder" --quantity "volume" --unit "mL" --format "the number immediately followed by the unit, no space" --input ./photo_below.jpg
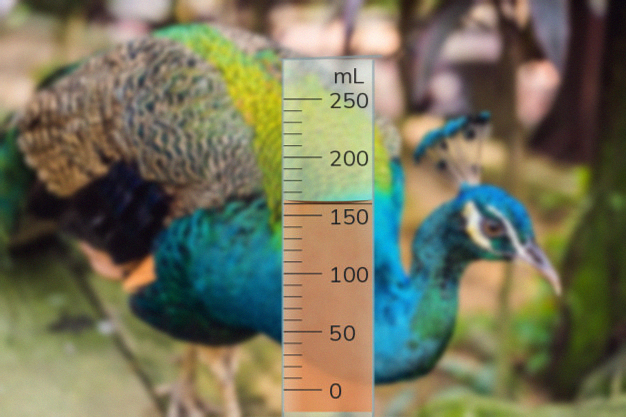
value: 160mL
